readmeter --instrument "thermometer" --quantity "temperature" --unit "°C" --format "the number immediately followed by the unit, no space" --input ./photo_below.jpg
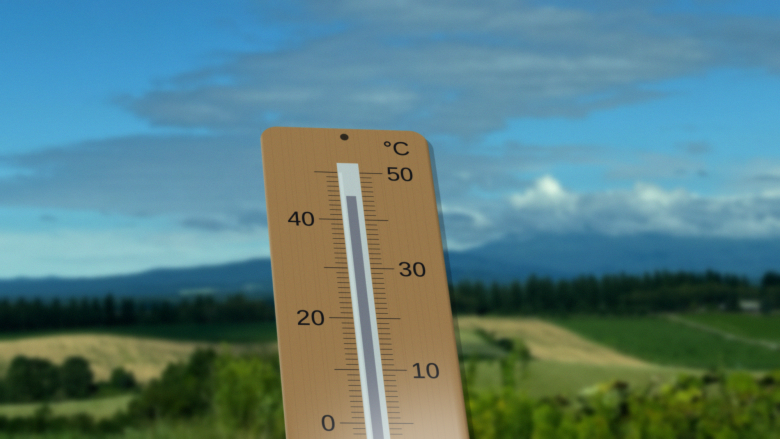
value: 45°C
